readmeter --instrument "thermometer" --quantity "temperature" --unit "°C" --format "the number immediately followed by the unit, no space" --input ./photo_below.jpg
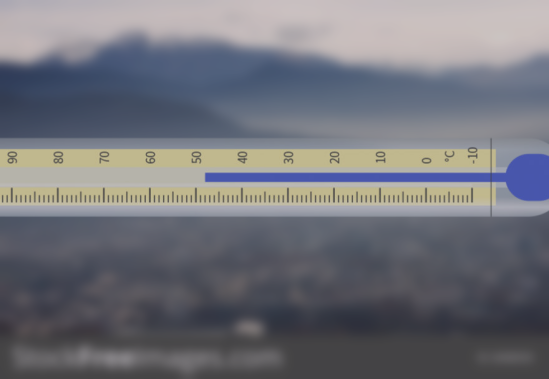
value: 48°C
